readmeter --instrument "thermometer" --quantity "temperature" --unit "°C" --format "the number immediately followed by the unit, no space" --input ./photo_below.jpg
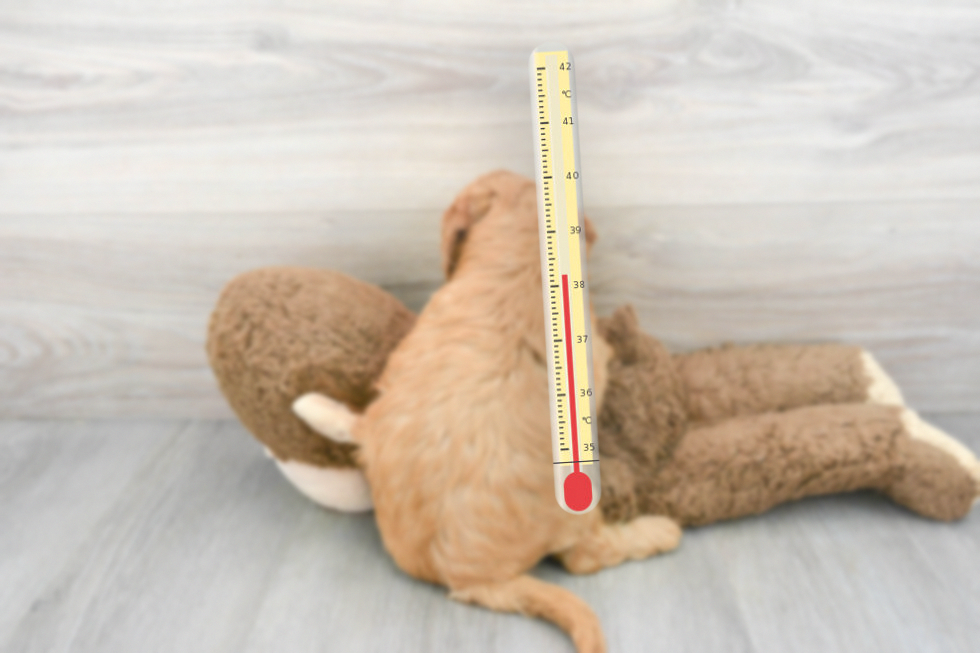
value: 38.2°C
